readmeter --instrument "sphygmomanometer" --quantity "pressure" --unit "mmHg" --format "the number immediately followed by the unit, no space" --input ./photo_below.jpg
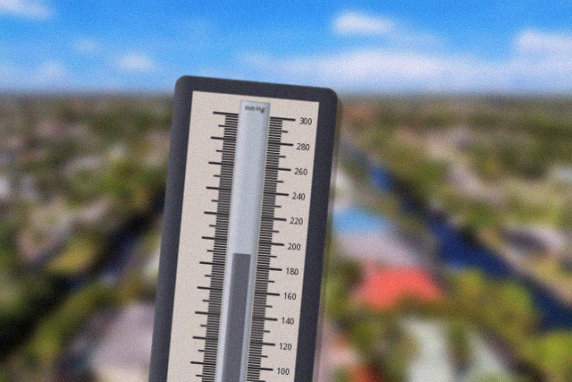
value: 190mmHg
